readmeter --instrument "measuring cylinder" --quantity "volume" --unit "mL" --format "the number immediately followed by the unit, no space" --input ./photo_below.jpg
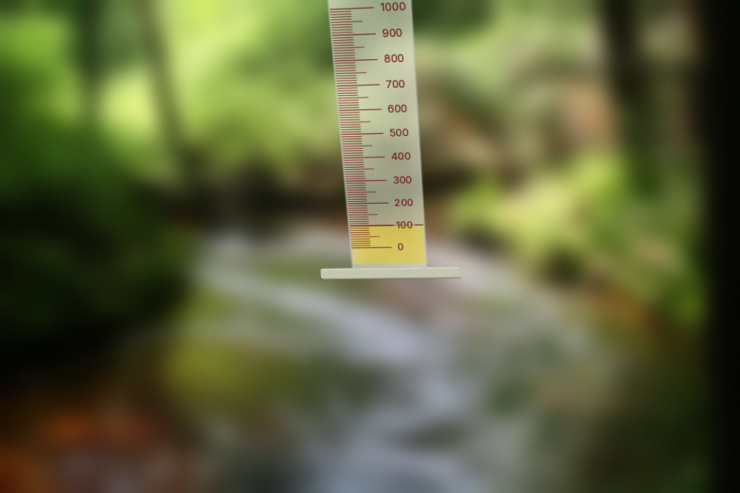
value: 100mL
